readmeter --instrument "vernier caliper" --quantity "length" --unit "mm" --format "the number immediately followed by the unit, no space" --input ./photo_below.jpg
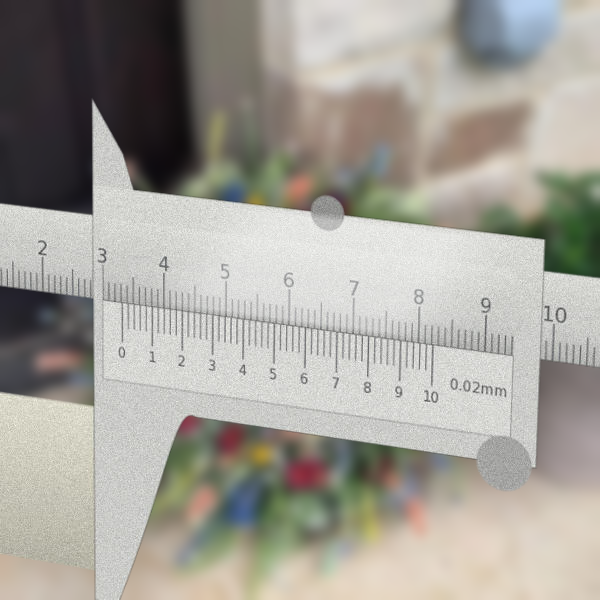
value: 33.2mm
